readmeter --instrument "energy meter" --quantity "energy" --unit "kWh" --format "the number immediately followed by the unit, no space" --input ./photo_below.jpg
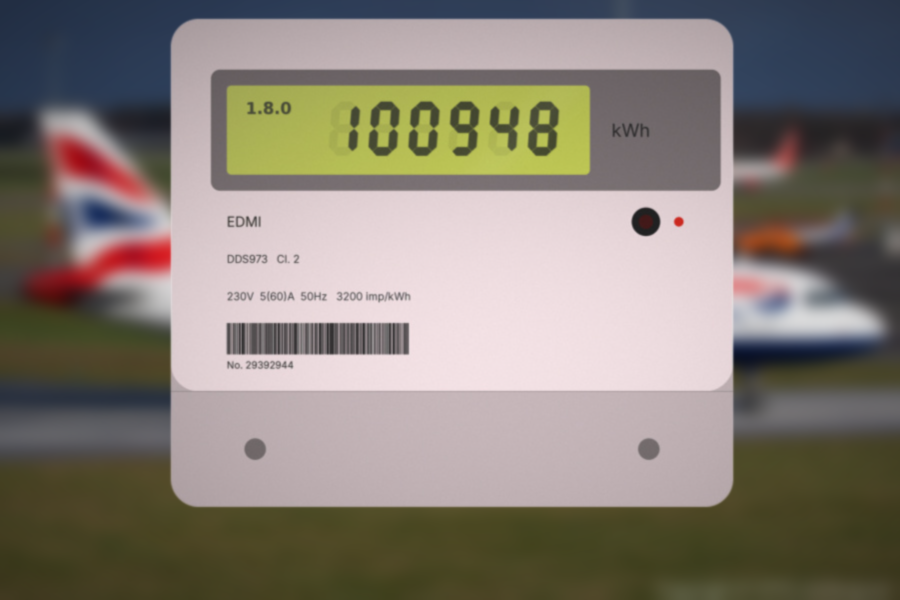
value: 100948kWh
